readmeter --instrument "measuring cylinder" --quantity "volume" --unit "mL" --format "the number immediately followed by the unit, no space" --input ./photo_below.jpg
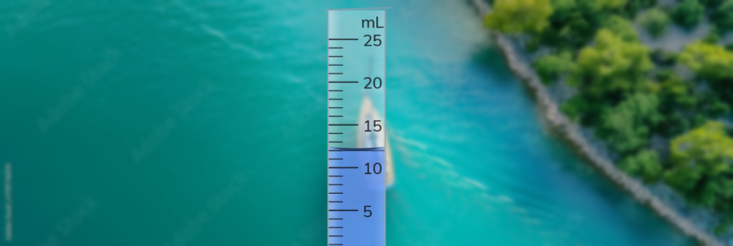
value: 12mL
